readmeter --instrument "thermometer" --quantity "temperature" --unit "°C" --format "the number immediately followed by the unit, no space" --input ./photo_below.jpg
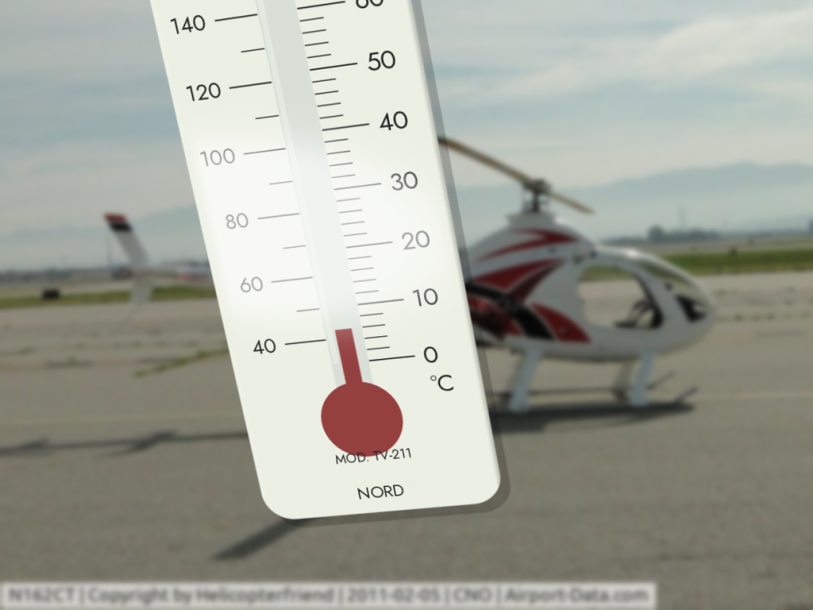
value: 6°C
